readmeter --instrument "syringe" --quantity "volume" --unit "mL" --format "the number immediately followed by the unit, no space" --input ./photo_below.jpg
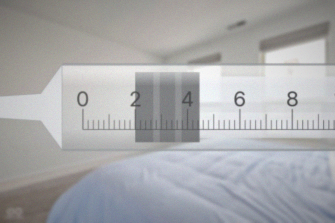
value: 2mL
